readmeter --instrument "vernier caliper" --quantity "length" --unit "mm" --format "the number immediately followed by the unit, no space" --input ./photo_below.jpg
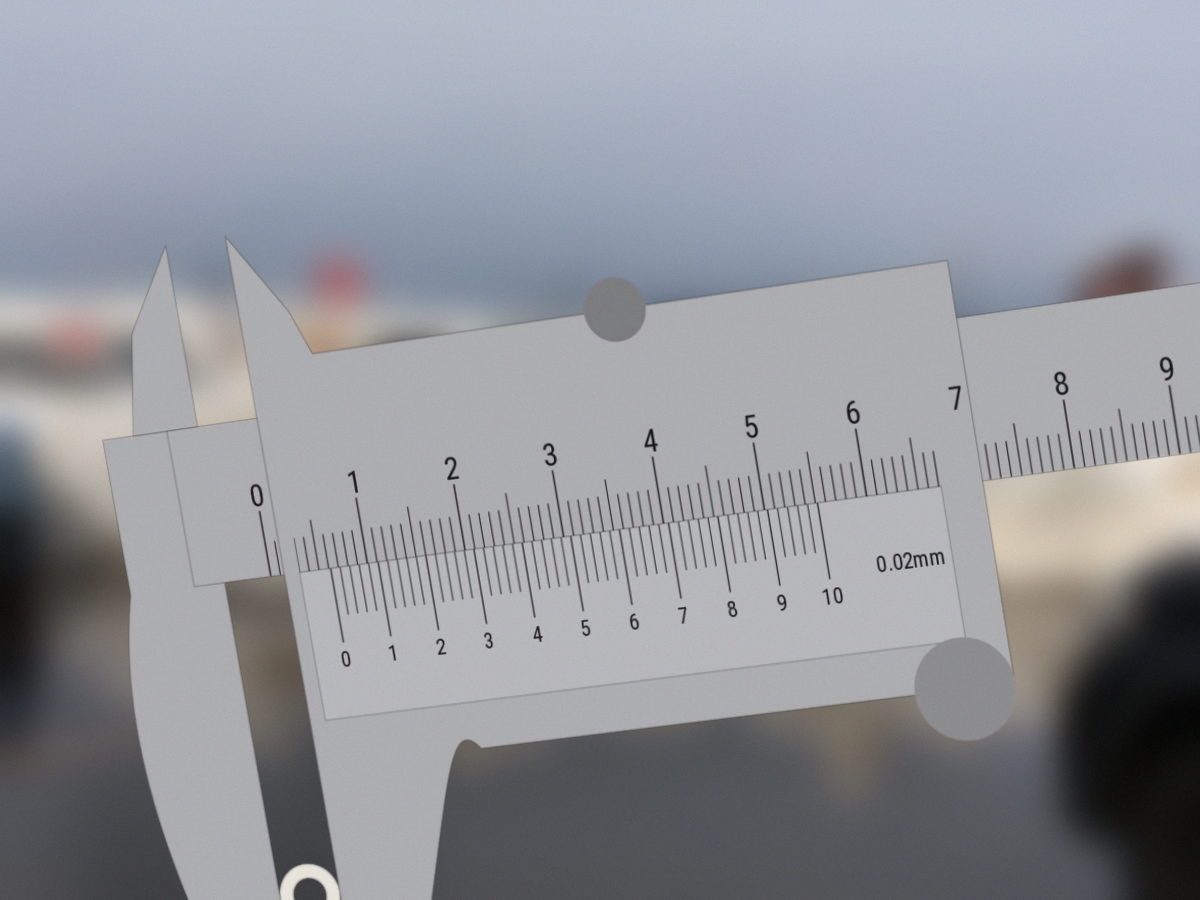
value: 6.2mm
